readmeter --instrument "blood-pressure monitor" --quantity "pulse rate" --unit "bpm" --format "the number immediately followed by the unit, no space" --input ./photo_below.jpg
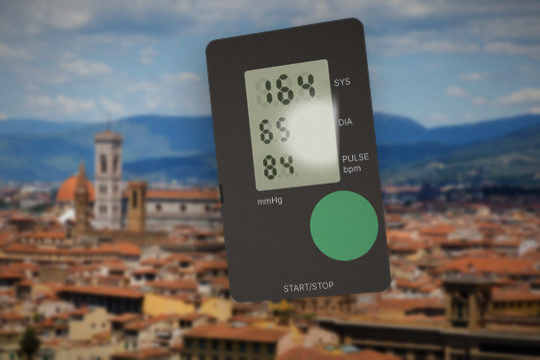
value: 84bpm
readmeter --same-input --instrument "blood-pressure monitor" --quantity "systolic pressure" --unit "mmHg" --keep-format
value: 164mmHg
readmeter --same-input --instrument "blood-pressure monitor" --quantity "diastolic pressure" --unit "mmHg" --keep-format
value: 65mmHg
